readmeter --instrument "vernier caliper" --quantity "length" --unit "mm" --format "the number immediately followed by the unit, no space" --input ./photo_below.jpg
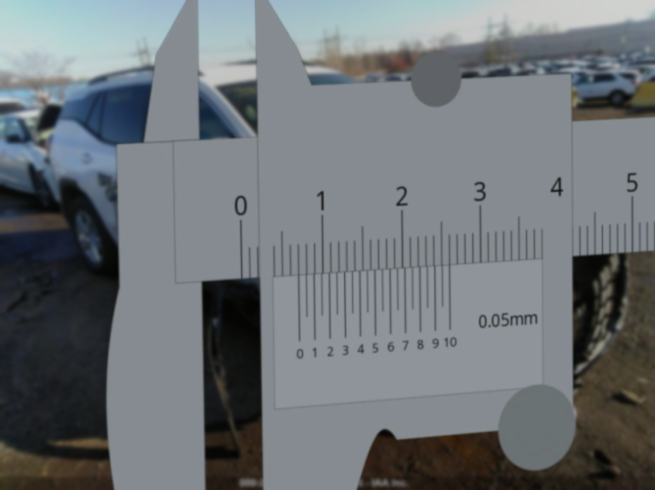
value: 7.0mm
